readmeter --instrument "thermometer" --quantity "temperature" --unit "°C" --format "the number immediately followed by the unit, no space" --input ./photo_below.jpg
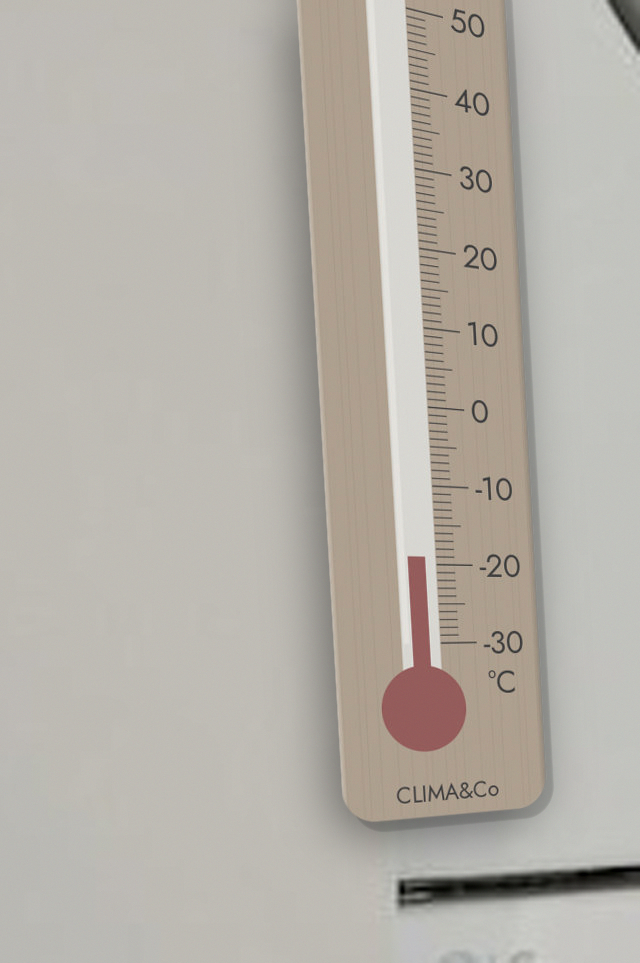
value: -19°C
